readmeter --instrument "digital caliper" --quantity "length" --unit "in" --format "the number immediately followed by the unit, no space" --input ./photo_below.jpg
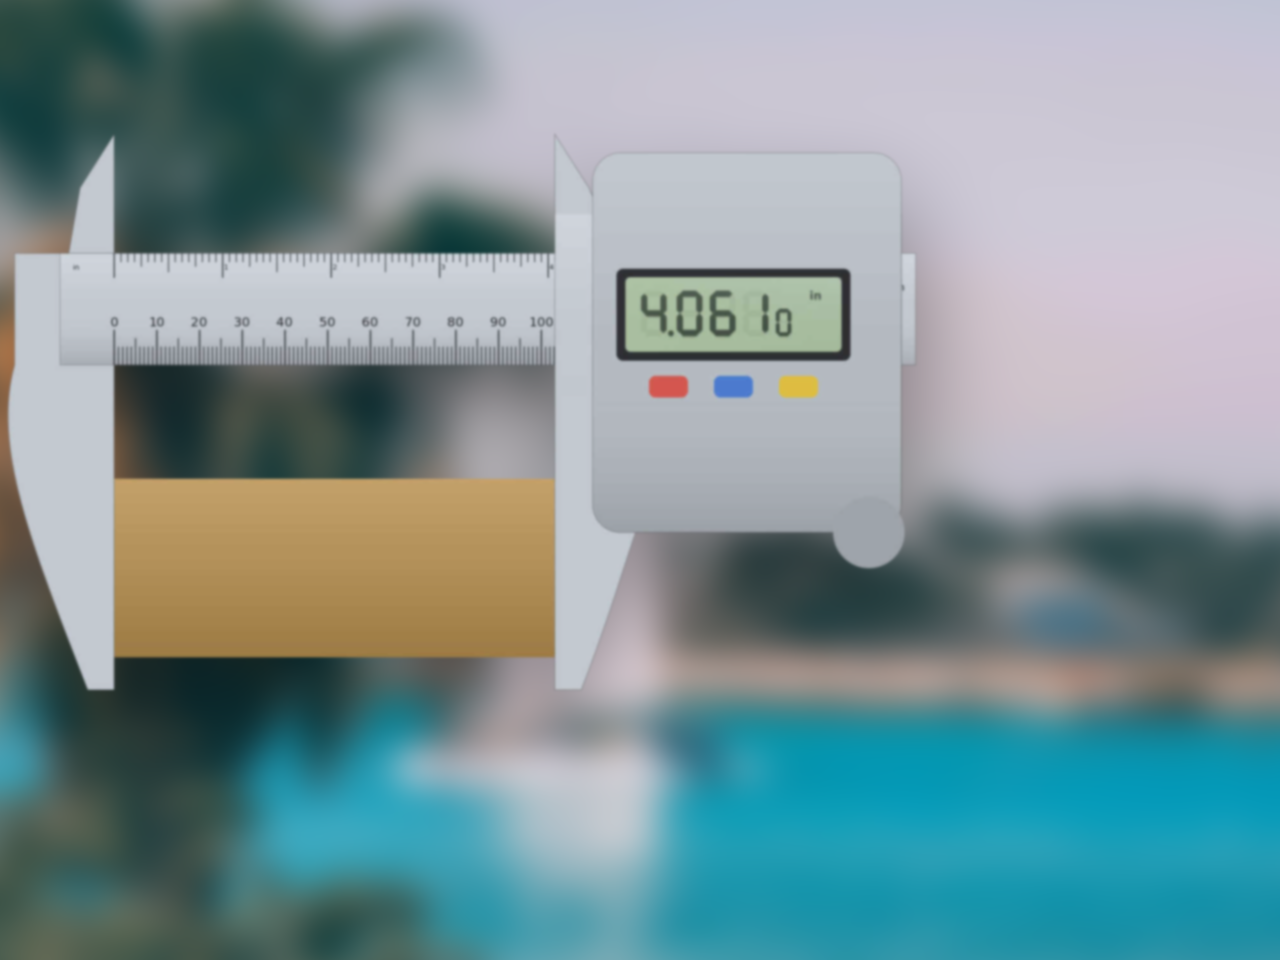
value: 4.0610in
